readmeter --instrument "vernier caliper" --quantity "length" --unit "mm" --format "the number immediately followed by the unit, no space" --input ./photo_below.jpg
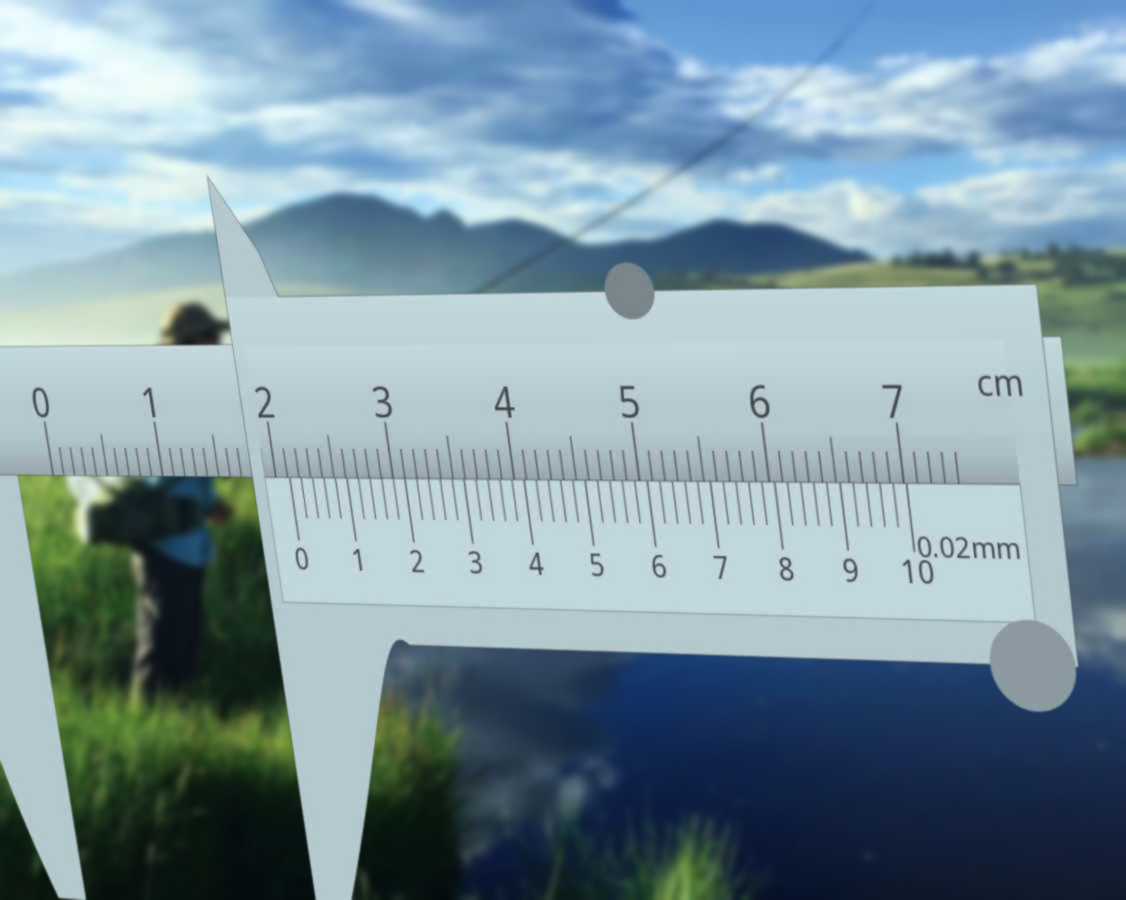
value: 21.2mm
